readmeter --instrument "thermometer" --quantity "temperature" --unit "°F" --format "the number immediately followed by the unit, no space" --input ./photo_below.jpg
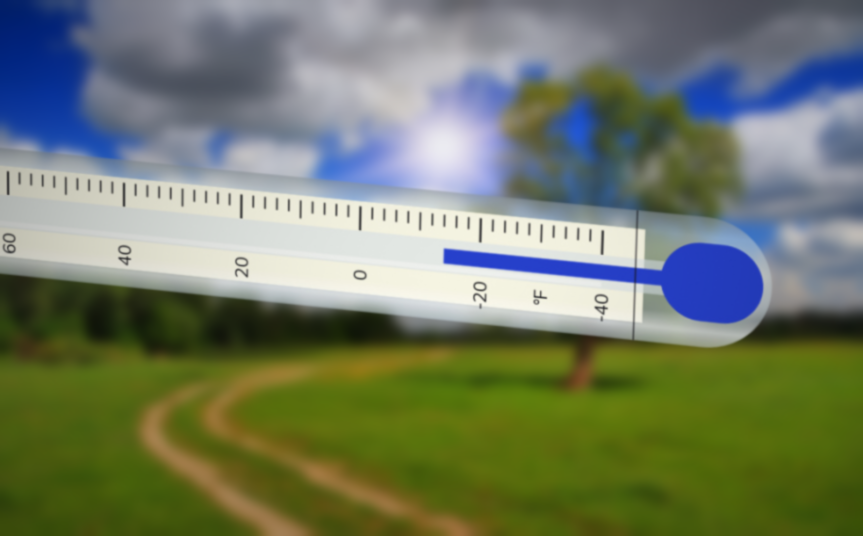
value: -14°F
